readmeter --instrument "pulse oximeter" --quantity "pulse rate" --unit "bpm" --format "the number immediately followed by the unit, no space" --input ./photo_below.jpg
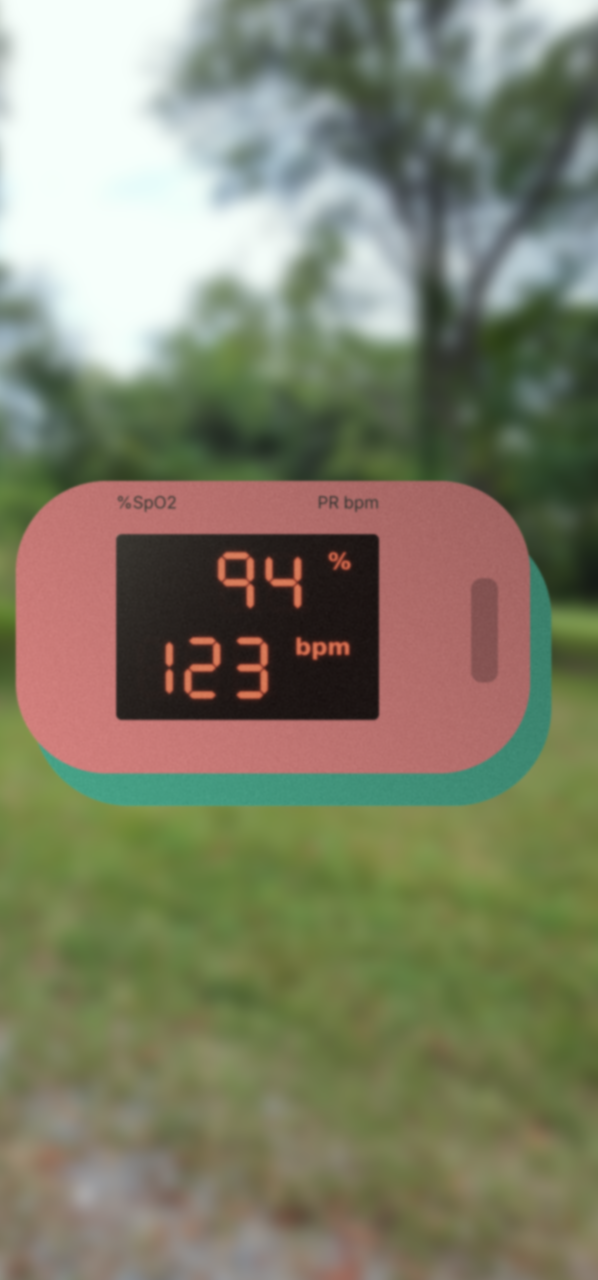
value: 123bpm
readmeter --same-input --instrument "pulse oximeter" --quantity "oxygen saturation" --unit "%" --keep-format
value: 94%
